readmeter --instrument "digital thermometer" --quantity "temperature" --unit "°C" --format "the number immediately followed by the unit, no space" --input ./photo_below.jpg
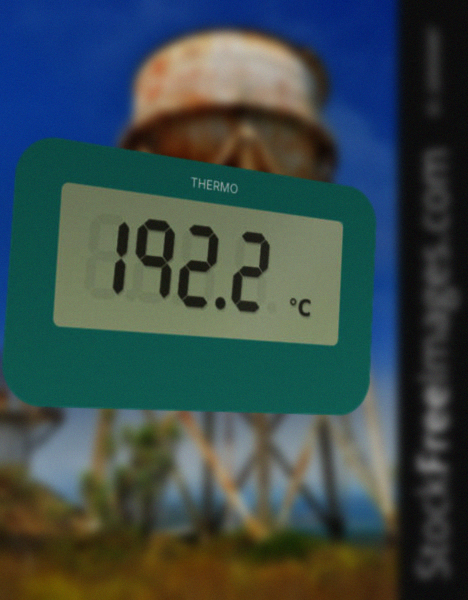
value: 192.2°C
